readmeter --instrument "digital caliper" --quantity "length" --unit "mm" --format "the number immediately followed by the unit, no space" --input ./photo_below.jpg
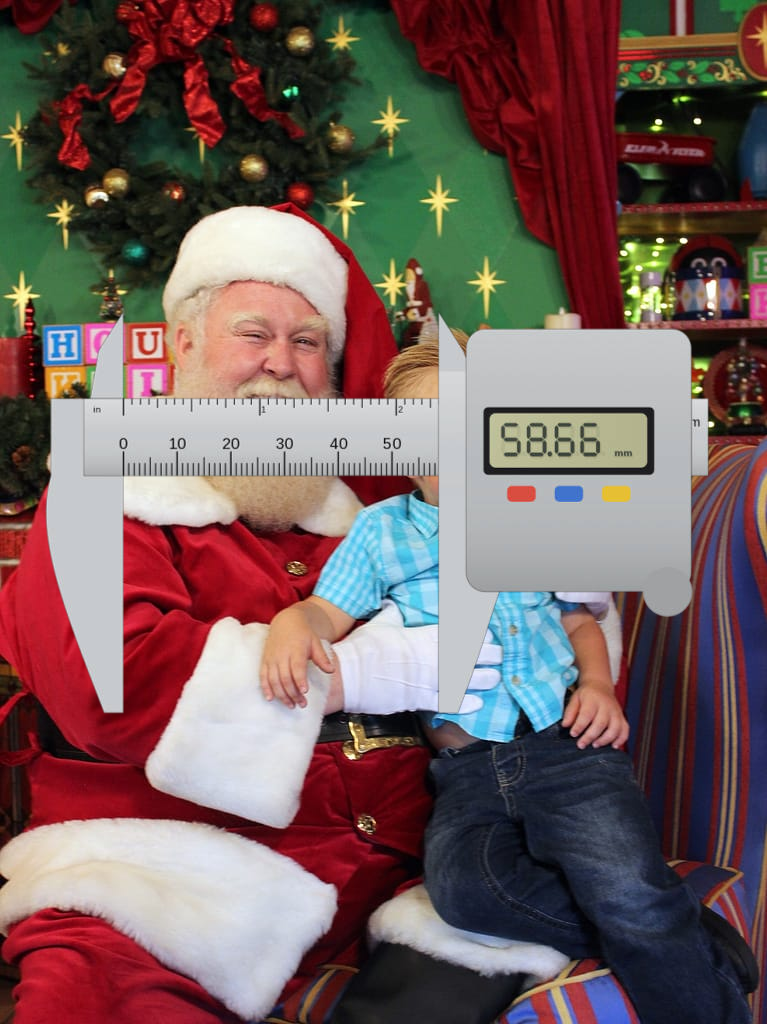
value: 58.66mm
